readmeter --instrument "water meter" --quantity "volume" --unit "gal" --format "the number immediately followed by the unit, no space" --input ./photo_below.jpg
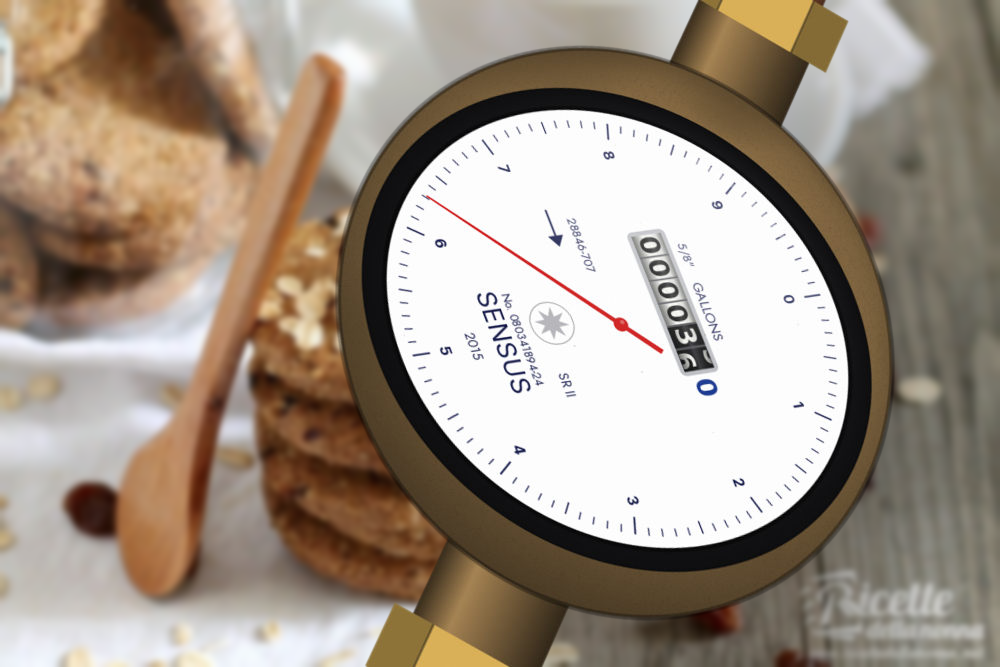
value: 356.3gal
